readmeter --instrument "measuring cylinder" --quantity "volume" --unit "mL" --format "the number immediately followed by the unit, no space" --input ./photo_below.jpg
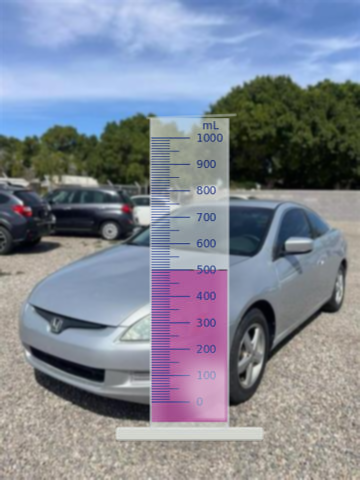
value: 500mL
